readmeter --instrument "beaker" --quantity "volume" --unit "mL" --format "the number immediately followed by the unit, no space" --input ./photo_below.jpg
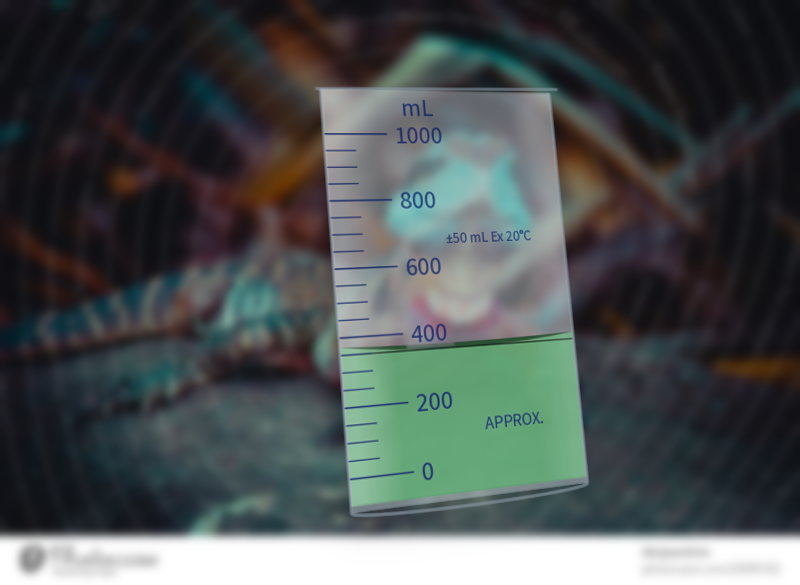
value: 350mL
